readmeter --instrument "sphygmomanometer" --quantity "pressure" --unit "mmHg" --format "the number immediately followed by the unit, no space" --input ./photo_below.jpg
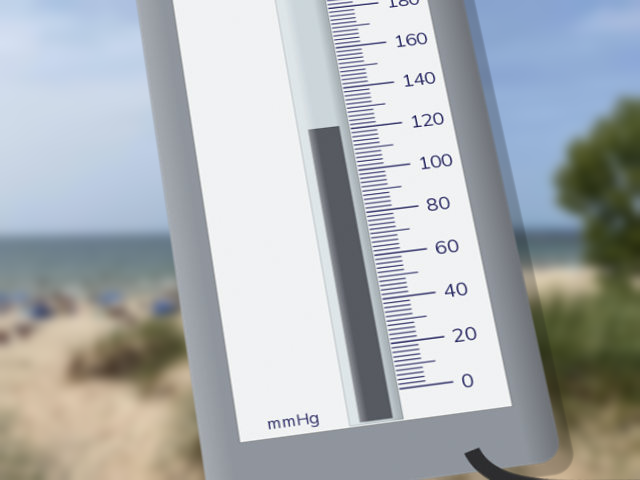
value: 122mmHg
